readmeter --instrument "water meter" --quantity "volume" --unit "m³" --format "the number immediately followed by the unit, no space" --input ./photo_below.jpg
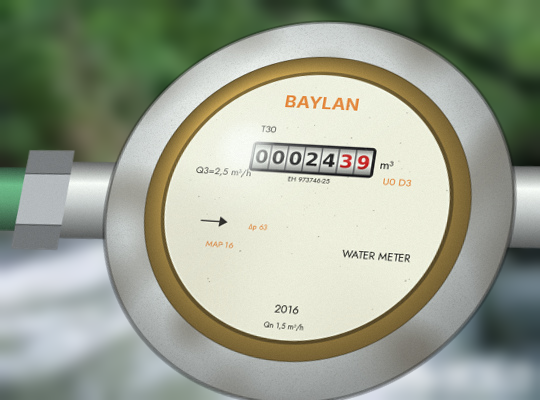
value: 24.39m³
